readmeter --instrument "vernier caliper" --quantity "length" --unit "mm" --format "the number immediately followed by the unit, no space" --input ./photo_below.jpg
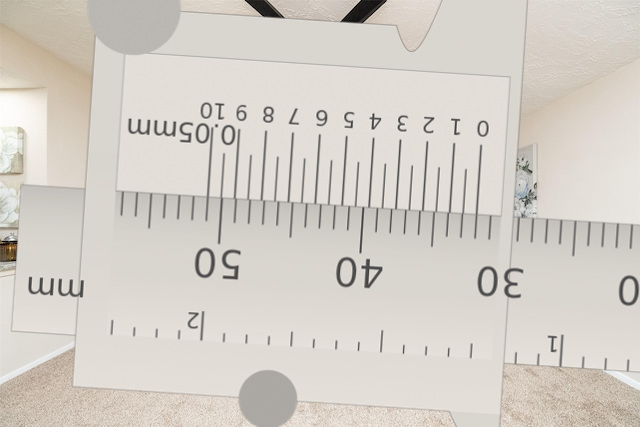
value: 32.0mm
